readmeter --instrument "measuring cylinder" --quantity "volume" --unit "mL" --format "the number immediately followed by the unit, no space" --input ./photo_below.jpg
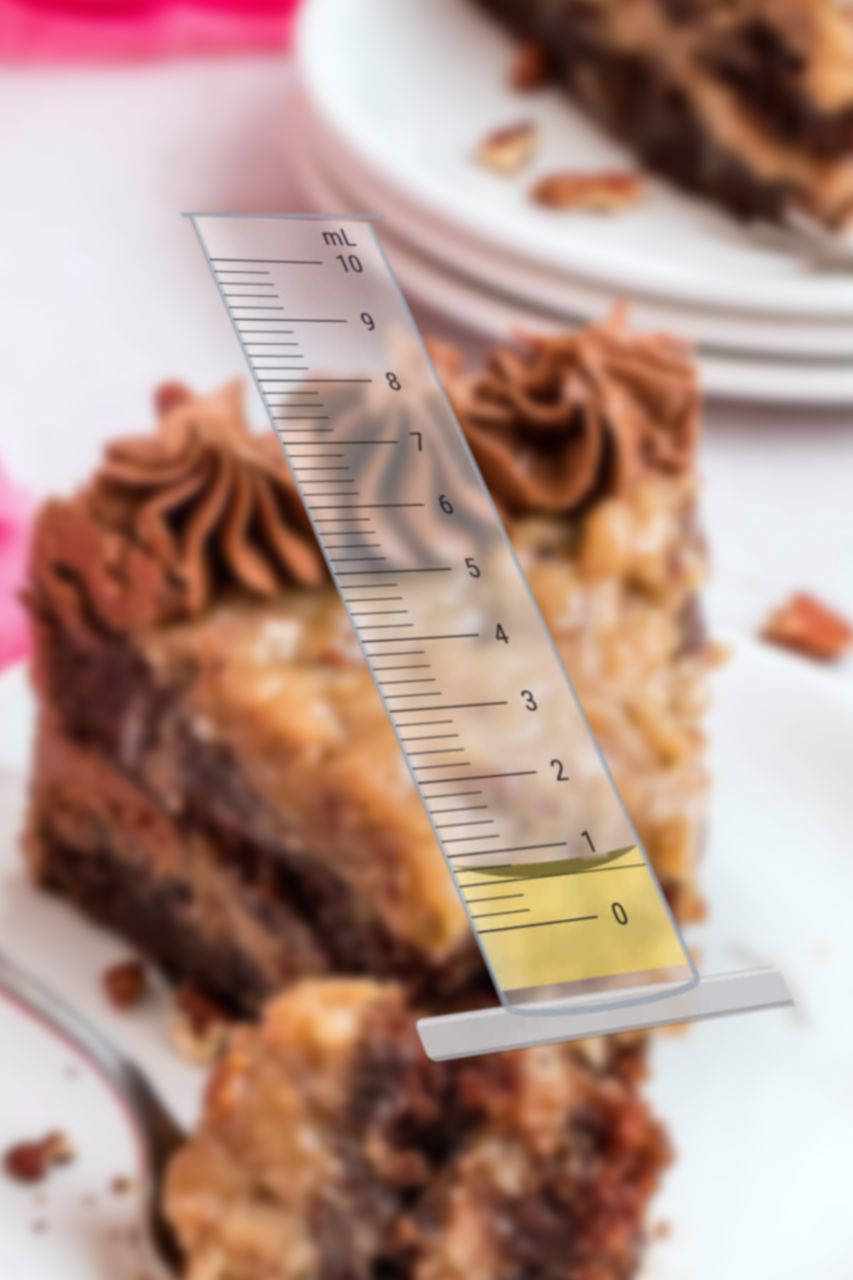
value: 0.6mL
